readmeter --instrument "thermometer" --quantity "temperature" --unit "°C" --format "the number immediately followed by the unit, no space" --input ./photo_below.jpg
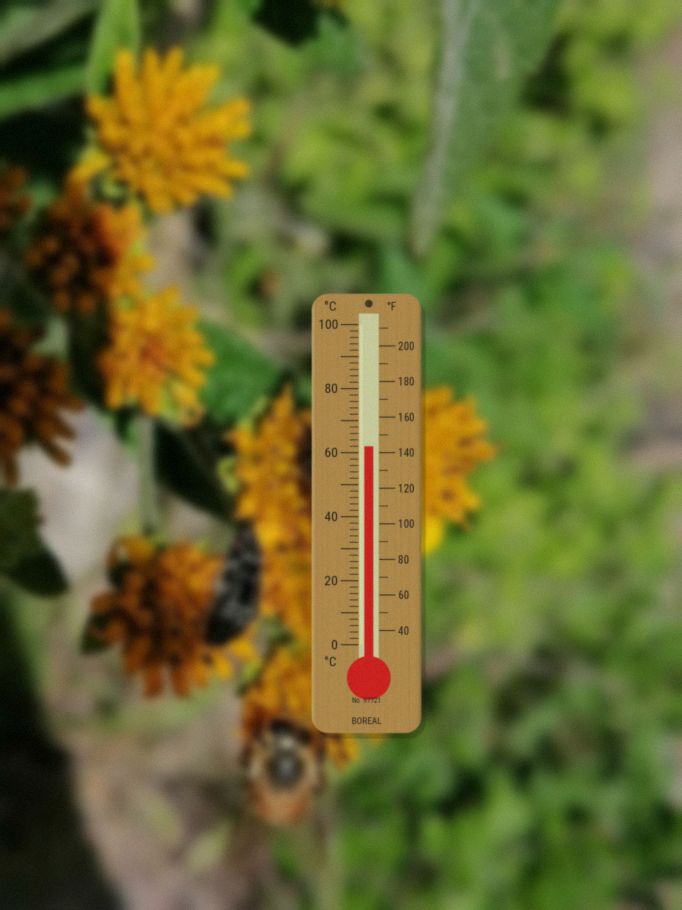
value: 62°C
